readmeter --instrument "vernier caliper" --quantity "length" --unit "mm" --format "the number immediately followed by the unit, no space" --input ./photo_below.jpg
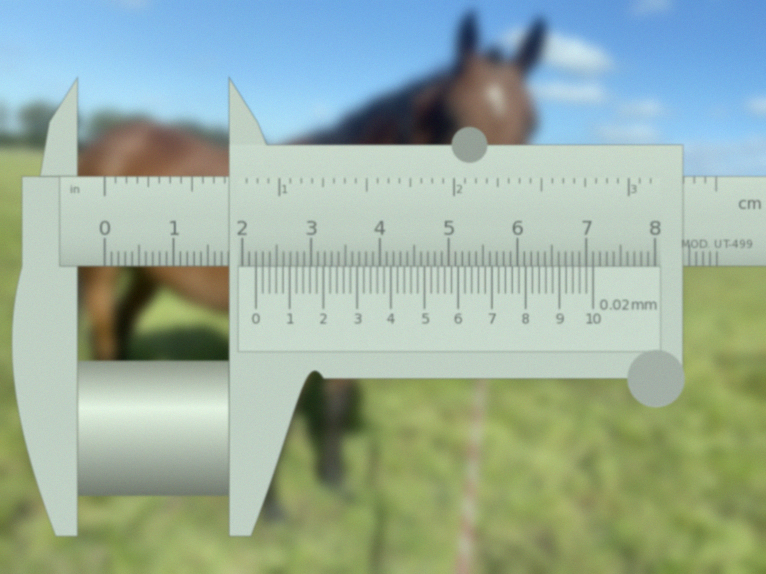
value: 22.0mm
